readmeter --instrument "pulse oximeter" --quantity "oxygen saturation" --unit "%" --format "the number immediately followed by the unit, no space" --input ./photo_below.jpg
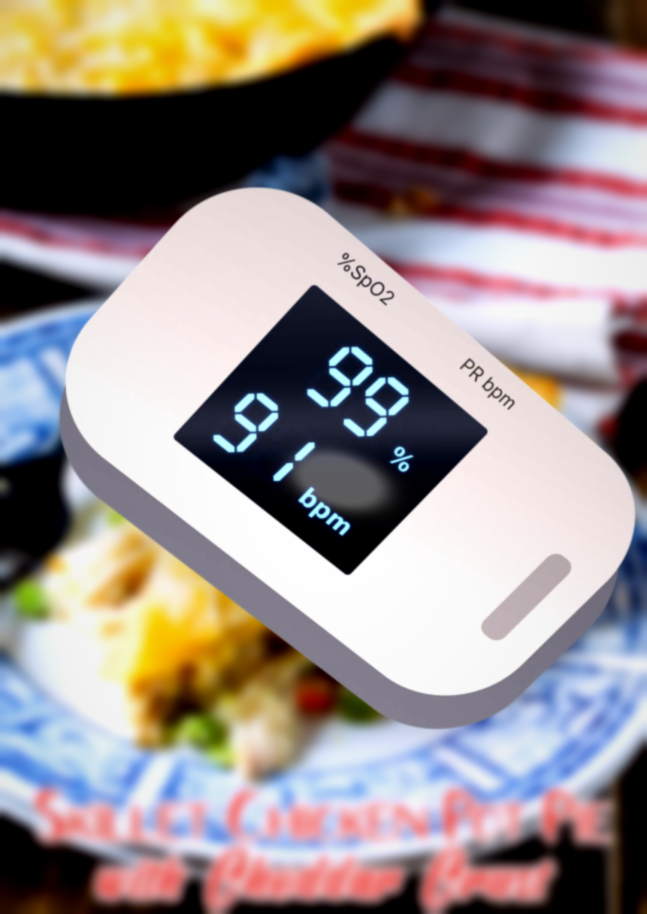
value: 99%
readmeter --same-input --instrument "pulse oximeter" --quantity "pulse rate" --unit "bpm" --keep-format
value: 91bpm
